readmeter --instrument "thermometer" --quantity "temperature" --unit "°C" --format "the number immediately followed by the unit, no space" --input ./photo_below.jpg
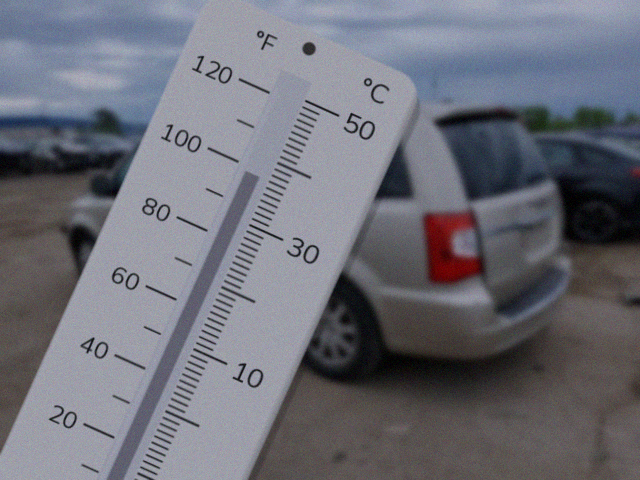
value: 37°C
